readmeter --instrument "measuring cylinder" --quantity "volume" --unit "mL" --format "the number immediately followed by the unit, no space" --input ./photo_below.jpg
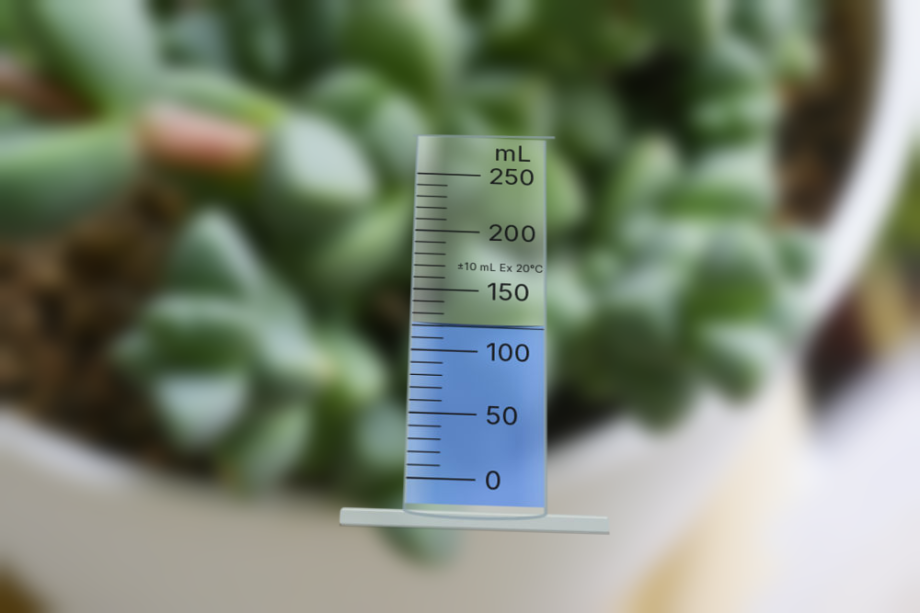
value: 120mL
